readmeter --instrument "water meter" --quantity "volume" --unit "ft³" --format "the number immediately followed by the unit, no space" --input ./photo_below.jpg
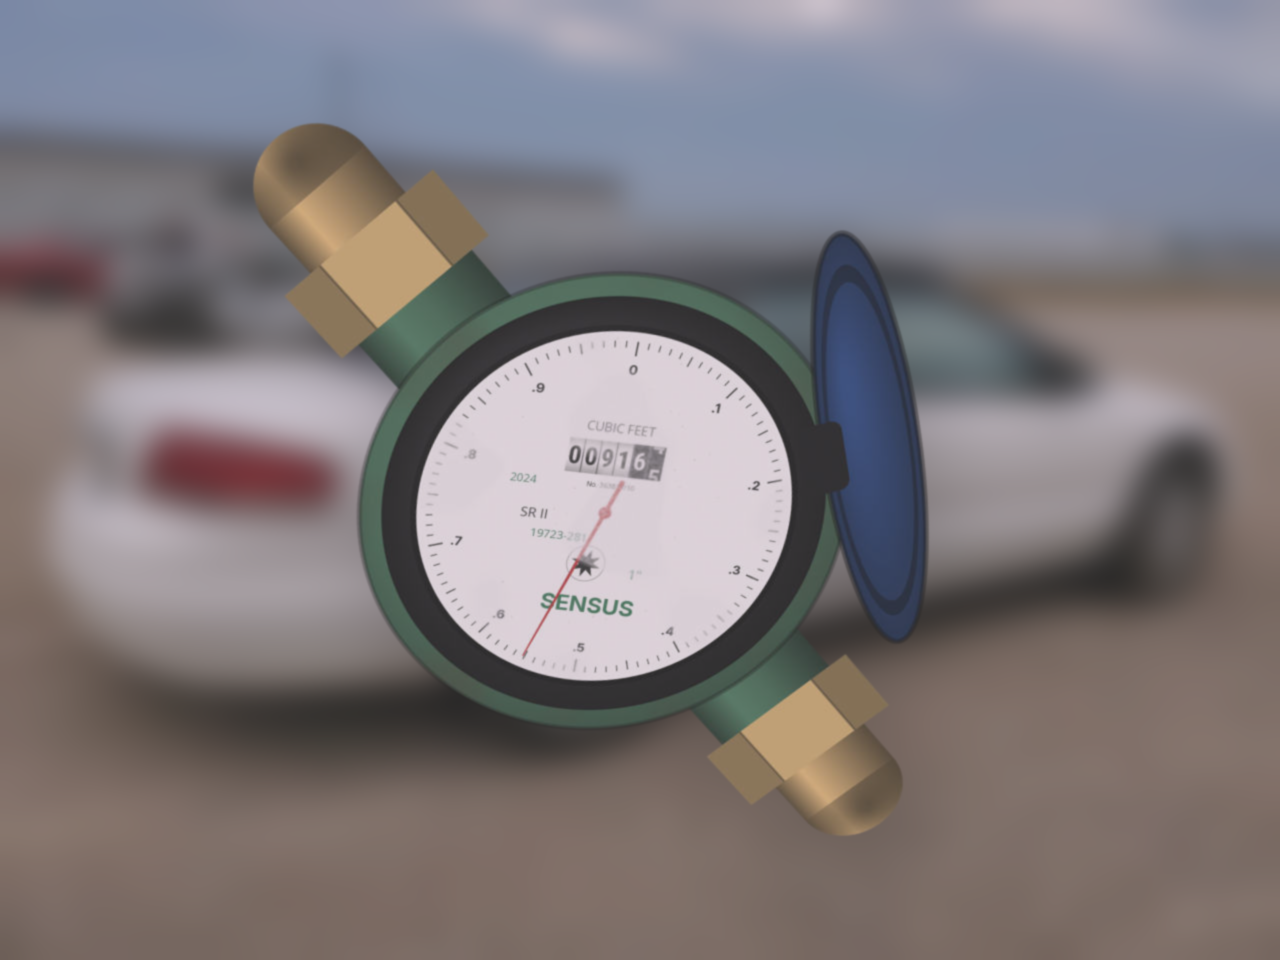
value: 9164.55ft³
